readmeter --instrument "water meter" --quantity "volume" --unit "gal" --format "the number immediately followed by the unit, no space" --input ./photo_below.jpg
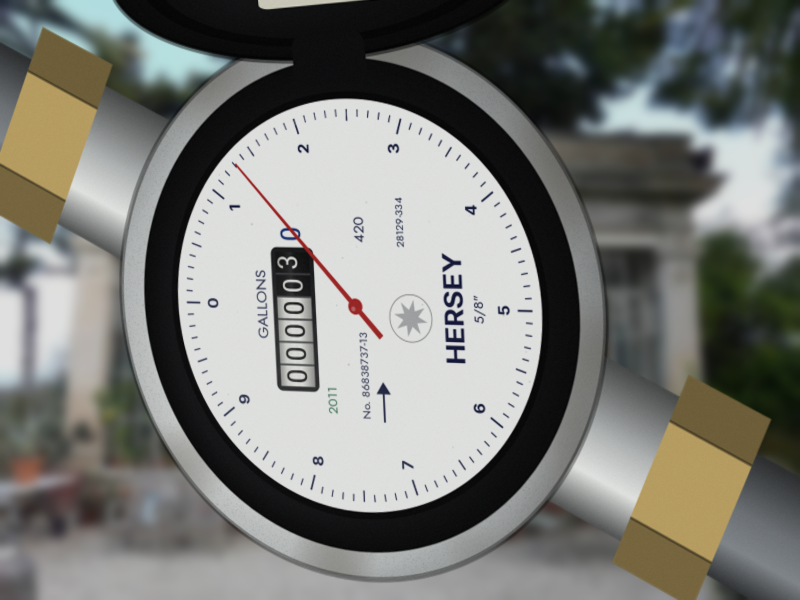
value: 31.3gal
